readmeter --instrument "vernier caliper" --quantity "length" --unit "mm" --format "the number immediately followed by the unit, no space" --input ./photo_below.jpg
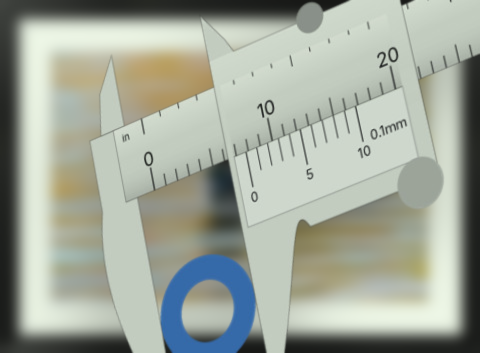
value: 7.8mm
